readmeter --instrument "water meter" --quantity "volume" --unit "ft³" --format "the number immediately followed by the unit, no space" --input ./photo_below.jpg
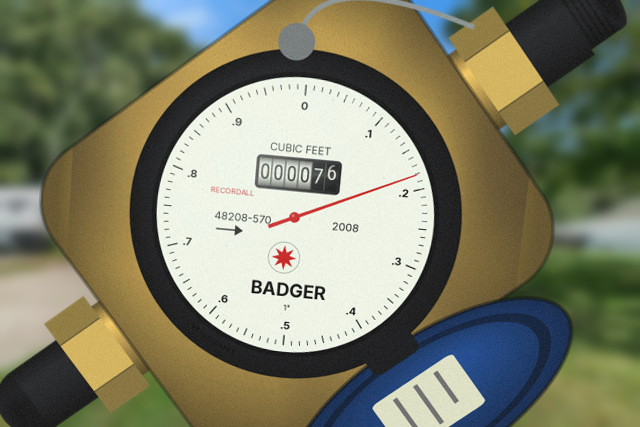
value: 76.18ft³
